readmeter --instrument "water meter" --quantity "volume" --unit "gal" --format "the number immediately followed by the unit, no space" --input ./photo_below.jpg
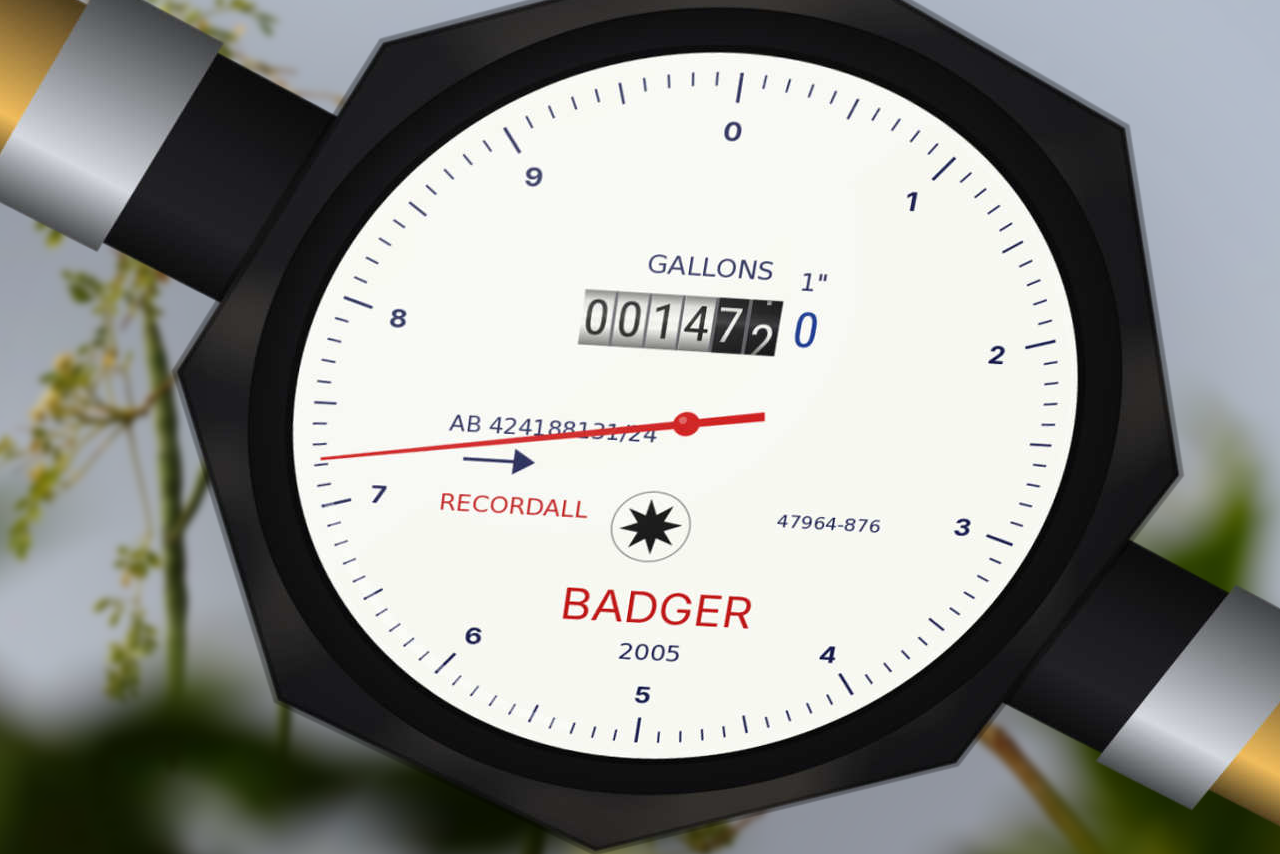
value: 14717.2gal
